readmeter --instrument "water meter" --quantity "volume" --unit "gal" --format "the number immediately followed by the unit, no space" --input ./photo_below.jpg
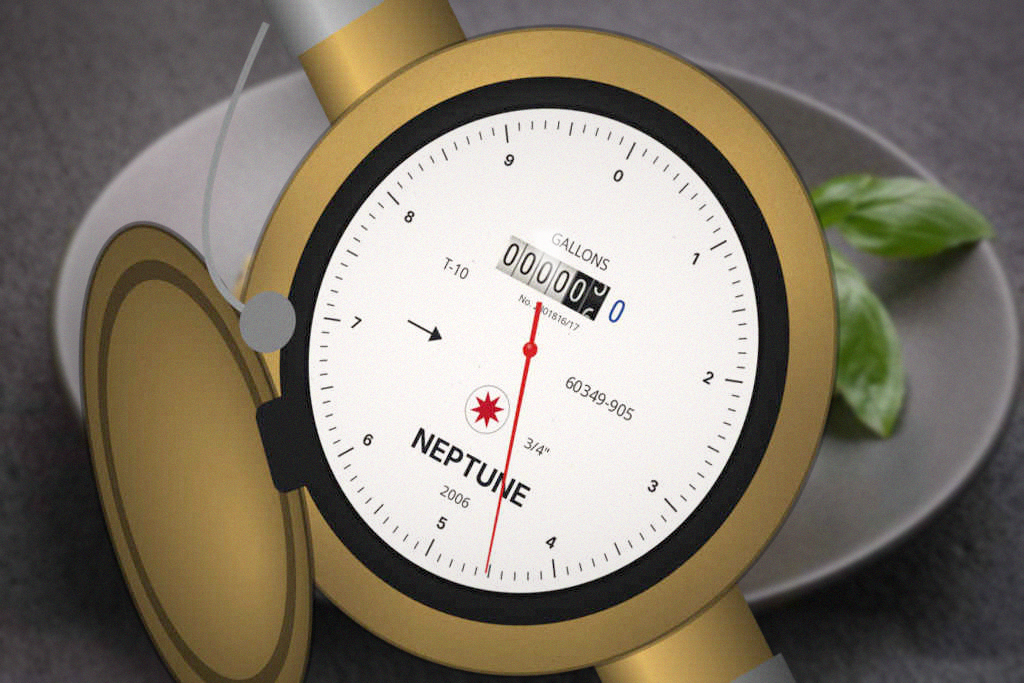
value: 54.5gal
